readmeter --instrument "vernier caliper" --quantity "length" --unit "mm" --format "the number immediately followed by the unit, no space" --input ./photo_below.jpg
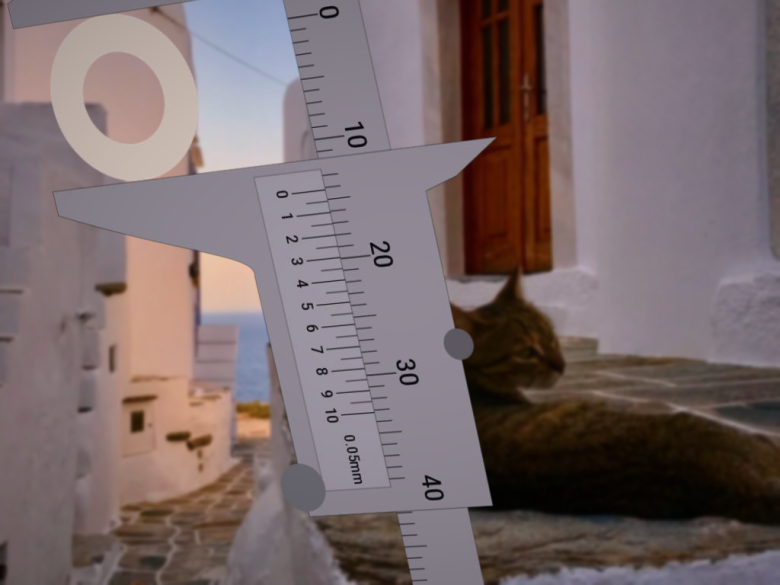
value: 14.2mm
